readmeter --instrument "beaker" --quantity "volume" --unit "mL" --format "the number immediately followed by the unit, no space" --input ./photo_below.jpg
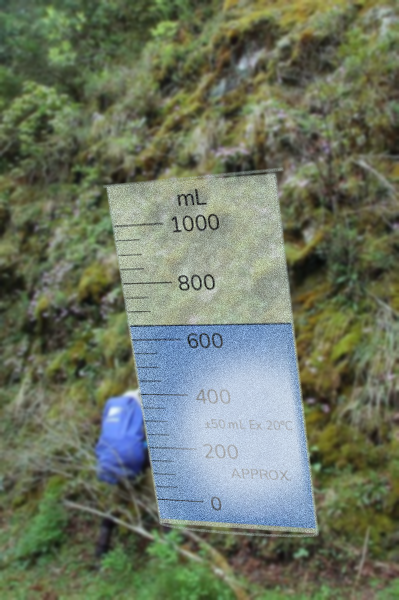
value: 650mL
